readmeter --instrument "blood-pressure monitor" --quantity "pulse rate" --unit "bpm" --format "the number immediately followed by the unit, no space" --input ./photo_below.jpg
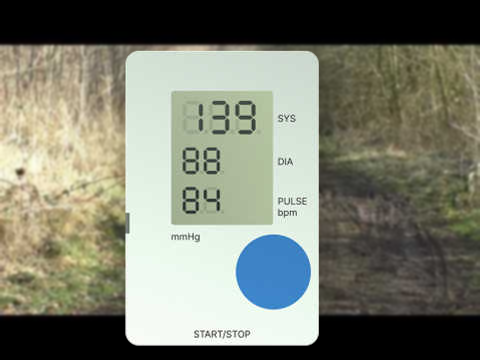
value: 84bpm
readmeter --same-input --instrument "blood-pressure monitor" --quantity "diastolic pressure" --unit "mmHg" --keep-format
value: 88mmHg
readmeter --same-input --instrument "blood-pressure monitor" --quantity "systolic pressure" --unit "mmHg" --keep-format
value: 139mmHg
